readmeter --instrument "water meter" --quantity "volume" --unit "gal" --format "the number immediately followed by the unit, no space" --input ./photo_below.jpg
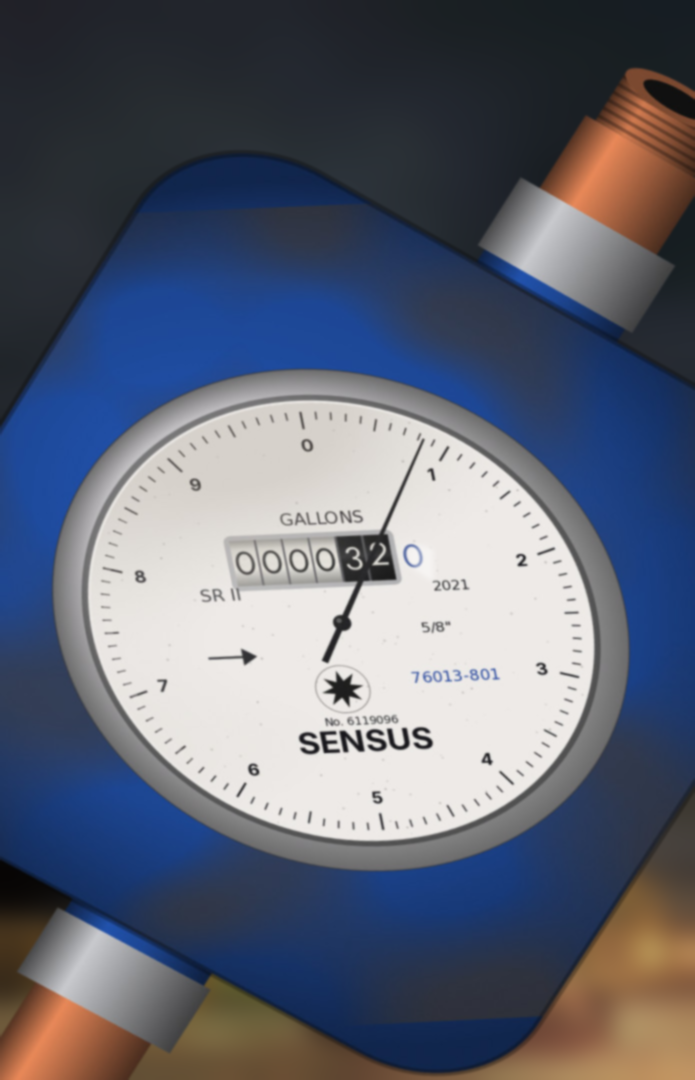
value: 320.8gal
